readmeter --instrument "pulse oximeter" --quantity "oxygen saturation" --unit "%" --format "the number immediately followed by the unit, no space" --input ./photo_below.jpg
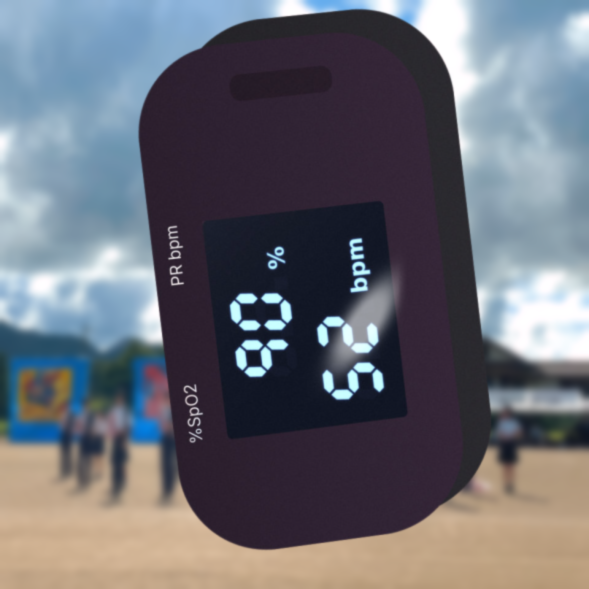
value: 90%
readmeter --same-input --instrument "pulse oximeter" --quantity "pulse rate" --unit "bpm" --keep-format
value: 52bpm
